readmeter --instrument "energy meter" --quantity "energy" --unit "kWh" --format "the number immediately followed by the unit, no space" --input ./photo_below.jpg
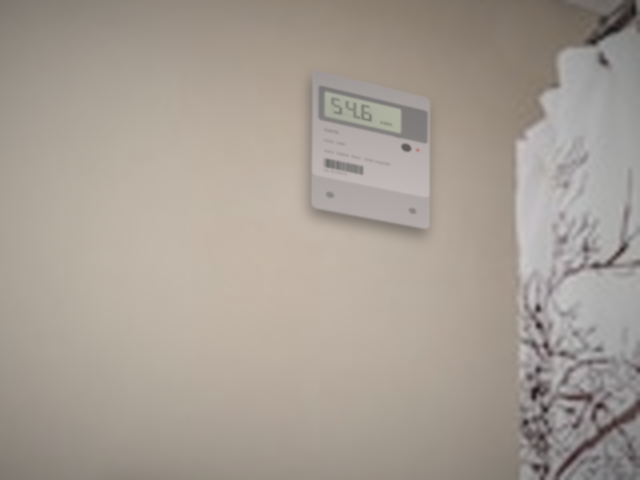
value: 54.6kWh
